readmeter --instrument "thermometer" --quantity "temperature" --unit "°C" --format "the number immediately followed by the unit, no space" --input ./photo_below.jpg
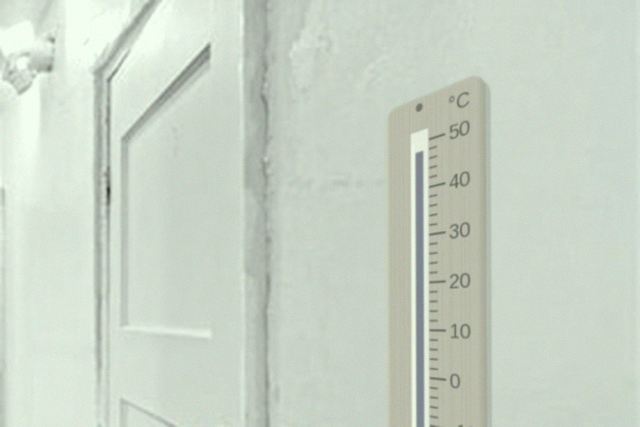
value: 48°C
